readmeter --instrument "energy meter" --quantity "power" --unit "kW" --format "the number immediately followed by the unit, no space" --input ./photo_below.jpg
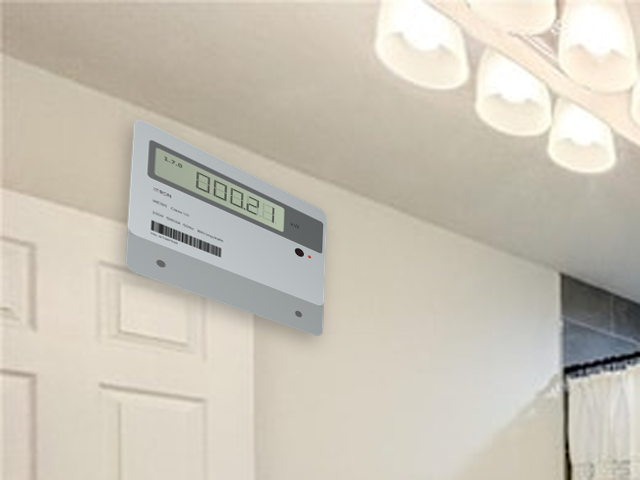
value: 0.21kW
